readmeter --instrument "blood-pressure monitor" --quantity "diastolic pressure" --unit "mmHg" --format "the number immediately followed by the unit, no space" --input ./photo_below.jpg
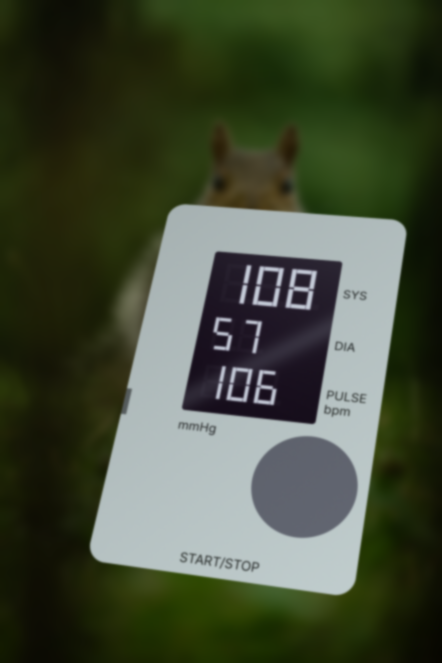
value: 57mmHg
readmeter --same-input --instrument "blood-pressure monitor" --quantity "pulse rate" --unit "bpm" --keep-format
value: 106bpm
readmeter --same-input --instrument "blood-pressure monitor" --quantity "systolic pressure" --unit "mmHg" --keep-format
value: 108mmHg
